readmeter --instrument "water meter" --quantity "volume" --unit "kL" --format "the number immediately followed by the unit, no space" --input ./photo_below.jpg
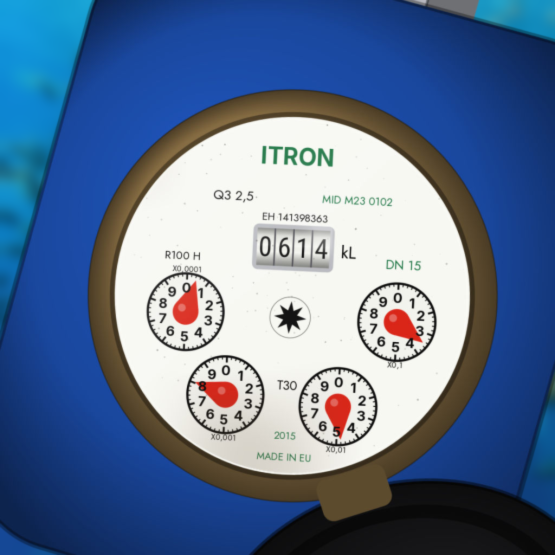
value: 614.3480kL
